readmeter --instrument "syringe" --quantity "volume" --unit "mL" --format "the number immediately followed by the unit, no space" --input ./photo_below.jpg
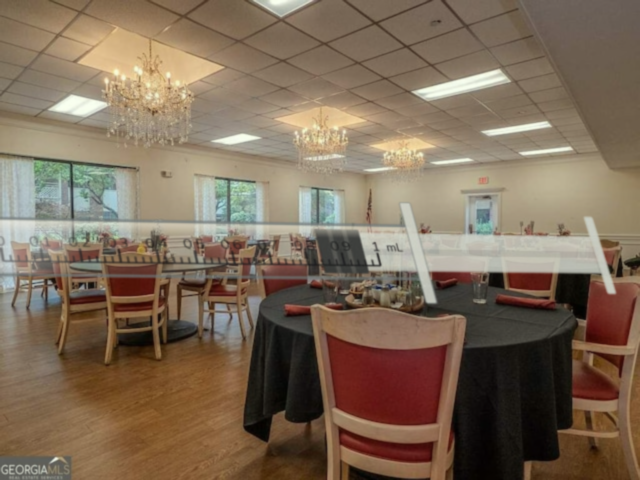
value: 0.84mL
